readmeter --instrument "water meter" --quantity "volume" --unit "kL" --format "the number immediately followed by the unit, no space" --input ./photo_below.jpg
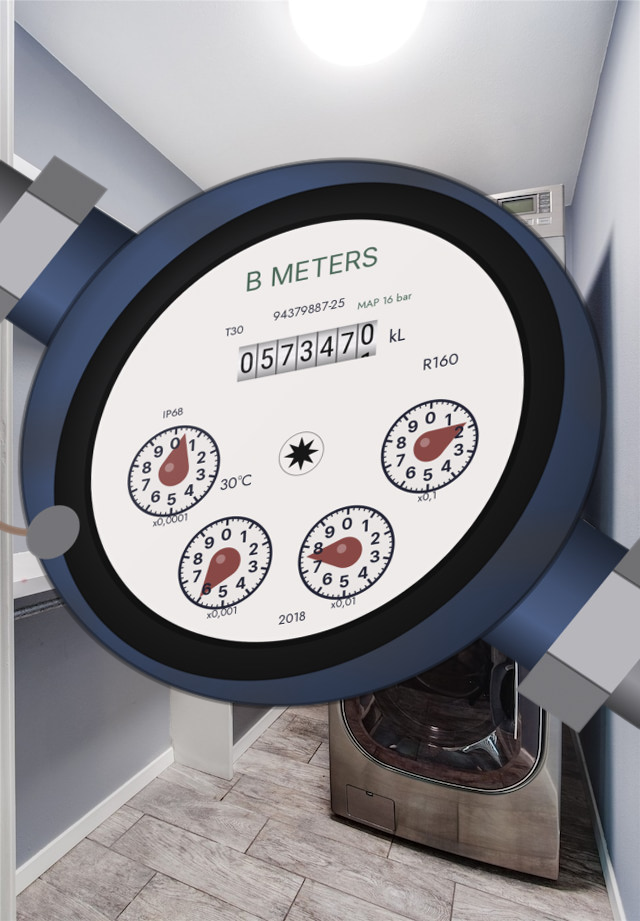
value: 573470.1760kL
